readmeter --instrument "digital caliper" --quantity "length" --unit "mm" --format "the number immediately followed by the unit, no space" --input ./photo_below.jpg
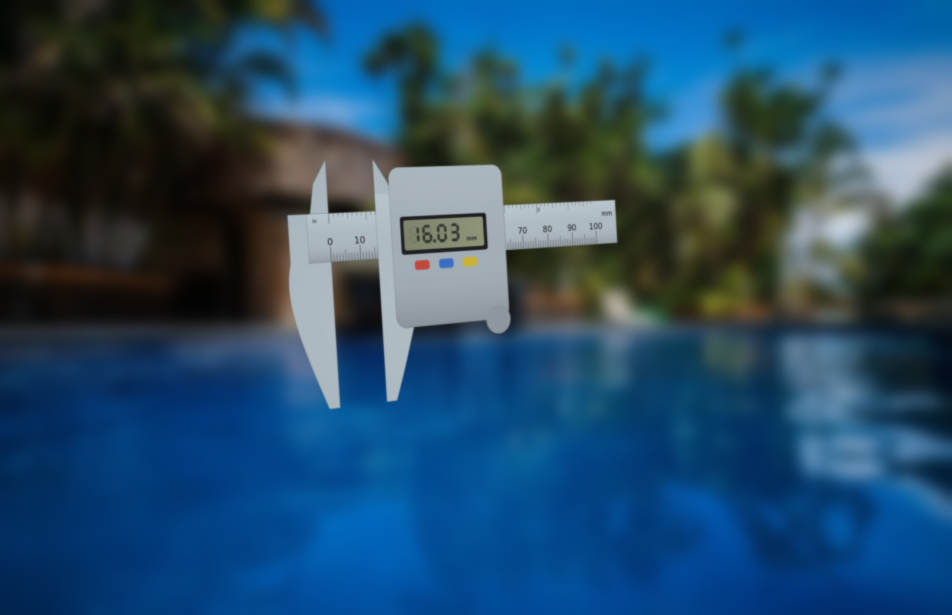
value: 16.03mm
